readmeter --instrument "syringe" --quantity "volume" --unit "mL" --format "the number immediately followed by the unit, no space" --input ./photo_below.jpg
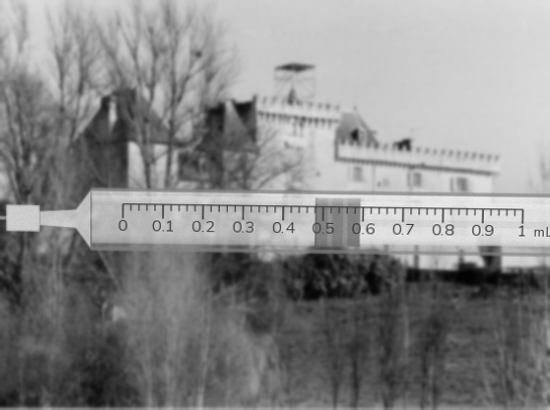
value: 0.48mL
